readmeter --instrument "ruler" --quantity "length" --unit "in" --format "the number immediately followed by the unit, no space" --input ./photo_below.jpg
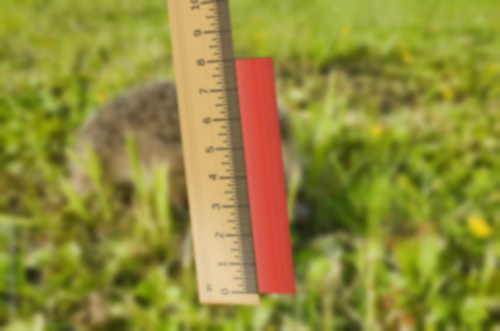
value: 8in
